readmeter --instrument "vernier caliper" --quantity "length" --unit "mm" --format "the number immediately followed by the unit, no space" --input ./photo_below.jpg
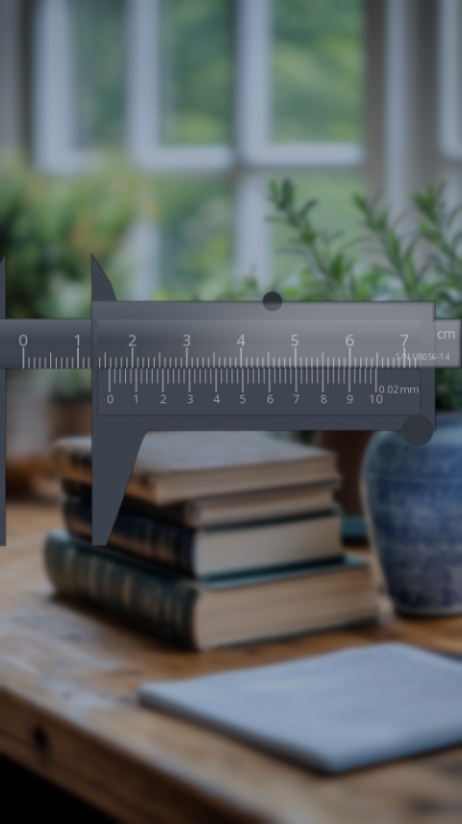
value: 15.8mm
